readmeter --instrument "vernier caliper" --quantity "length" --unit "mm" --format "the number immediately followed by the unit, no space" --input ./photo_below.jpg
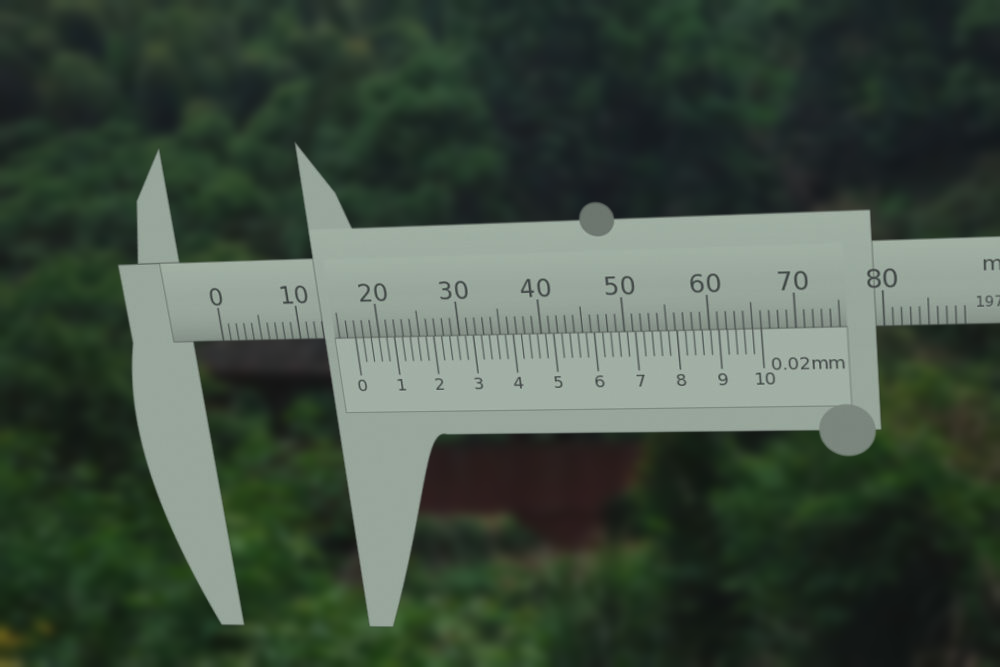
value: 17.0mm
